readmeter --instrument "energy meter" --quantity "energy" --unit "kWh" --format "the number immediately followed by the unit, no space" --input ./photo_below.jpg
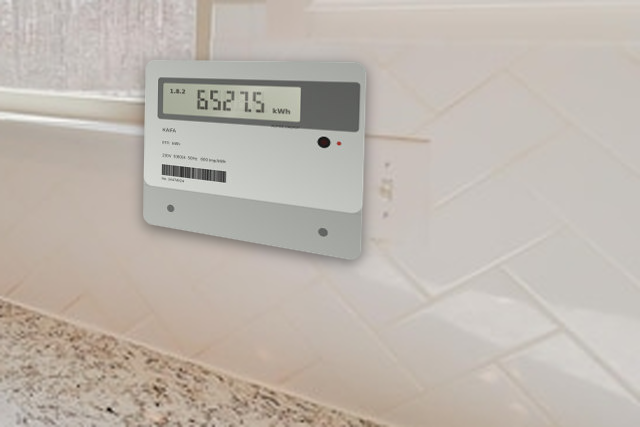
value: 6527.5kWh
